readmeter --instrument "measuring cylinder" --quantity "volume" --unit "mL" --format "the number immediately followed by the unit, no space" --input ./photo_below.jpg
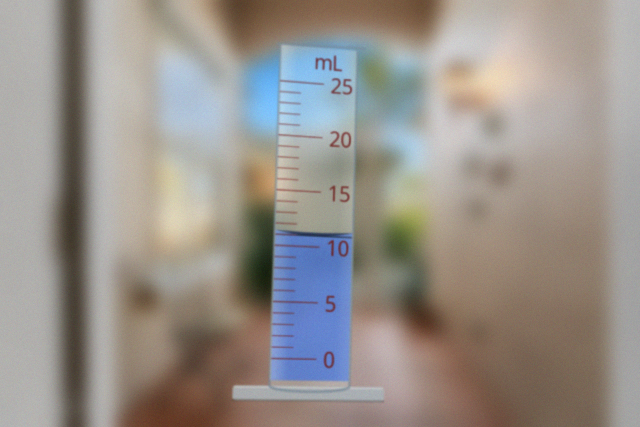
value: 11mL
